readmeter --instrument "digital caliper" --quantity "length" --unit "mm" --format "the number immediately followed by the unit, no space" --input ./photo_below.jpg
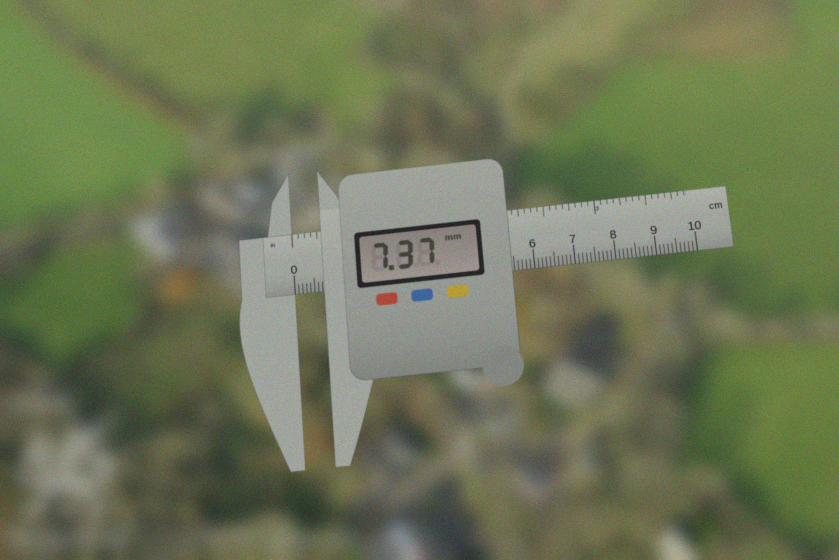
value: 7.37mm
